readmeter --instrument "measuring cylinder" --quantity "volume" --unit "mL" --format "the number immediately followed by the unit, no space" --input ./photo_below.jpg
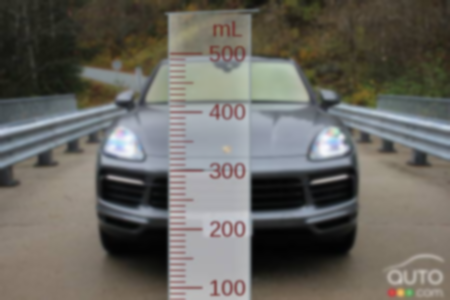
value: 300mL
